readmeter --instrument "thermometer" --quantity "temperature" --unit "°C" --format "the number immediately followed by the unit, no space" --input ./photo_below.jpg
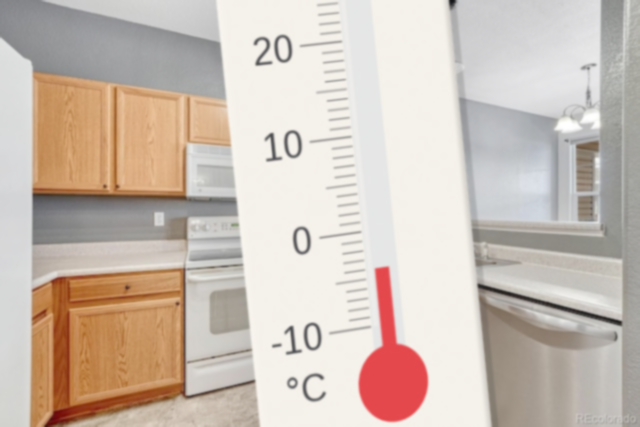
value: -4°C
